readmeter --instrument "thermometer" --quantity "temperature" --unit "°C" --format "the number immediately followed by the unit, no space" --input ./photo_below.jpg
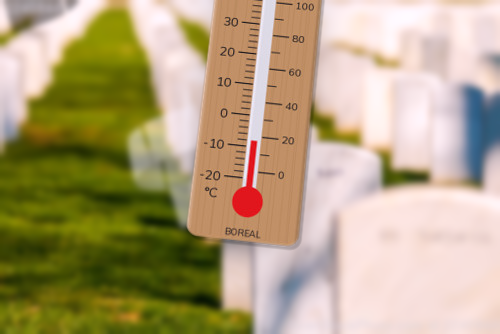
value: -8°C
